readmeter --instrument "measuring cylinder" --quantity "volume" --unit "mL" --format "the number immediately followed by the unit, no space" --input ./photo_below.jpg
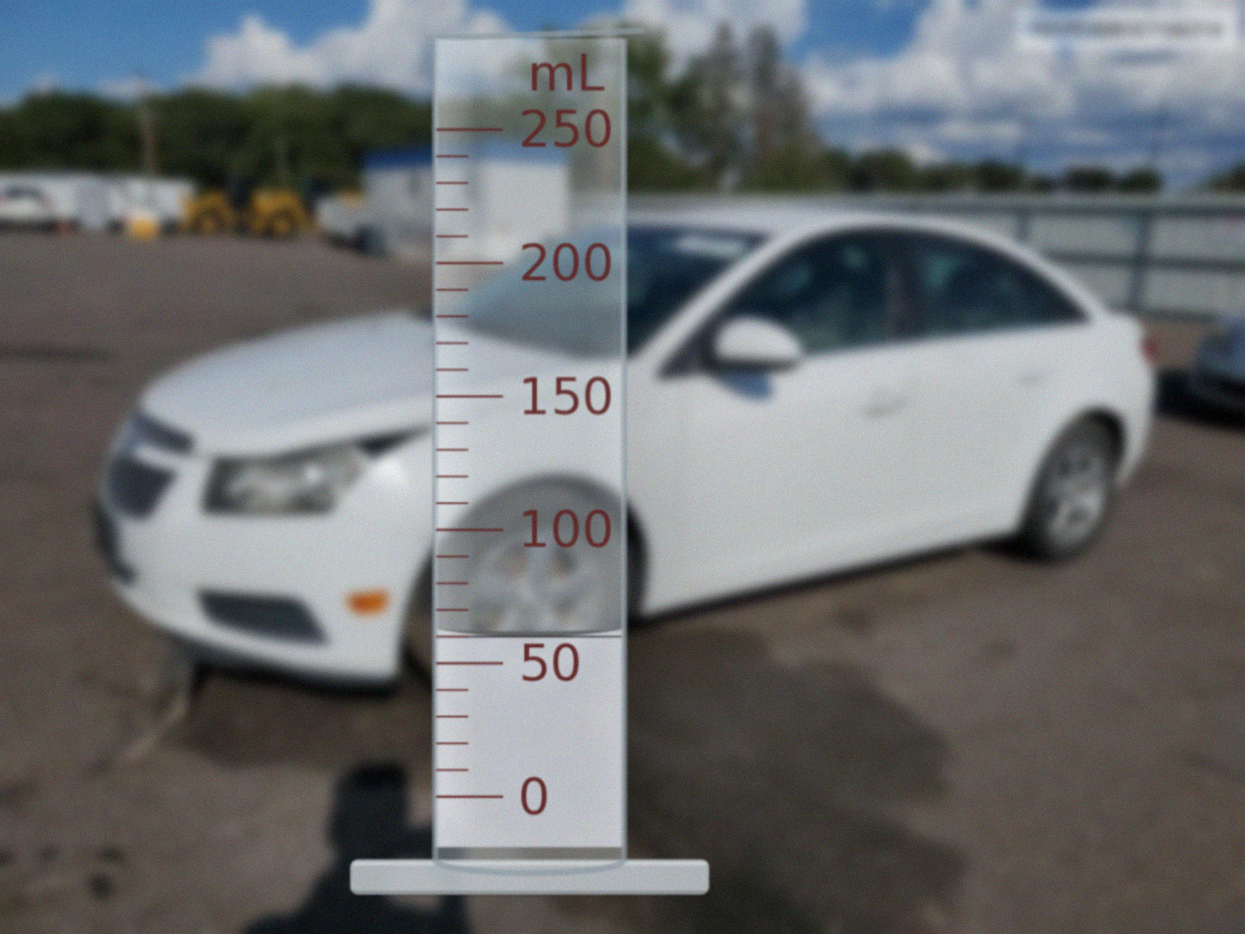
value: 60mL
